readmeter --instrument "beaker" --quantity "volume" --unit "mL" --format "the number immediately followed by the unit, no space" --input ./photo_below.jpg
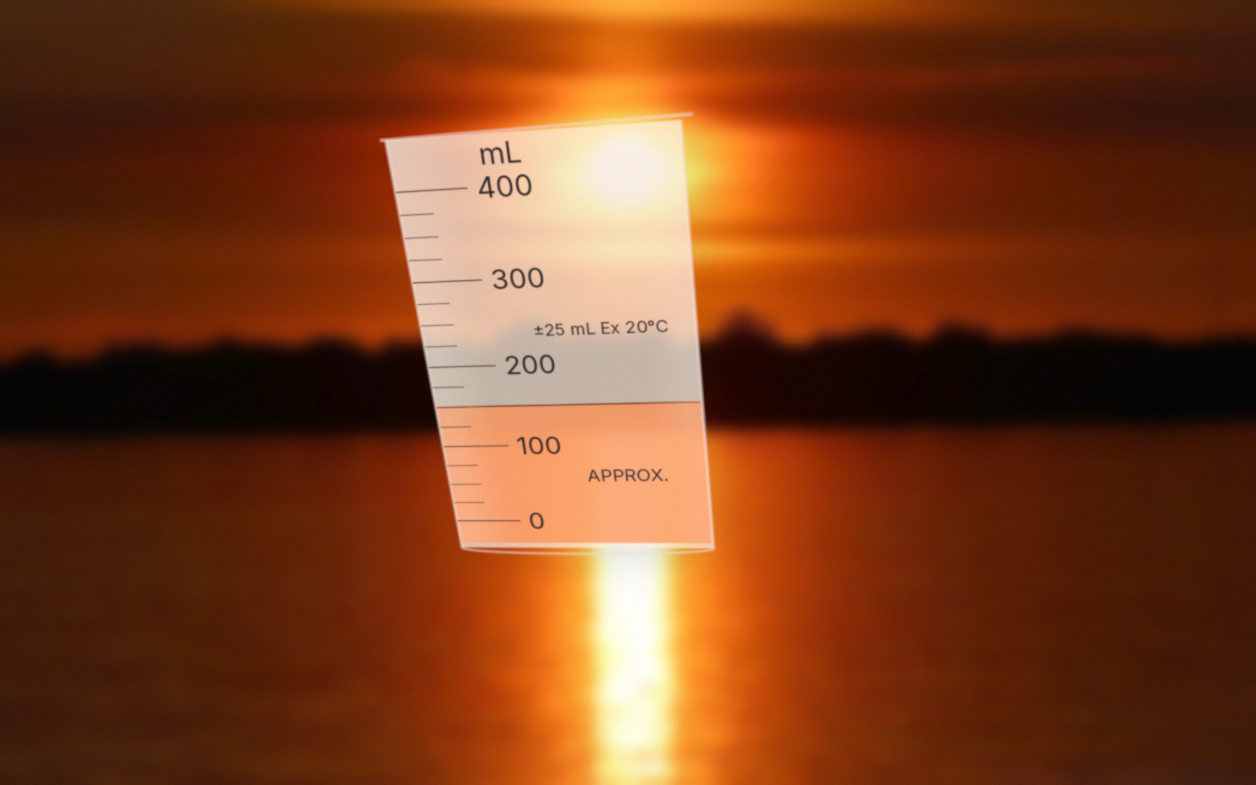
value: 150mL
